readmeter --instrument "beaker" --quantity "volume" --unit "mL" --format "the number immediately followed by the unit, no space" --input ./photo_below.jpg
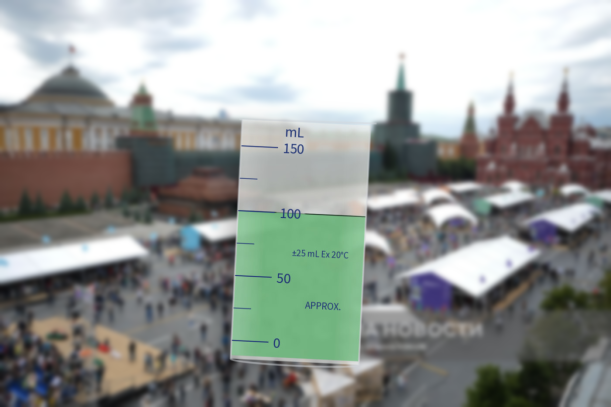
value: 100mL
